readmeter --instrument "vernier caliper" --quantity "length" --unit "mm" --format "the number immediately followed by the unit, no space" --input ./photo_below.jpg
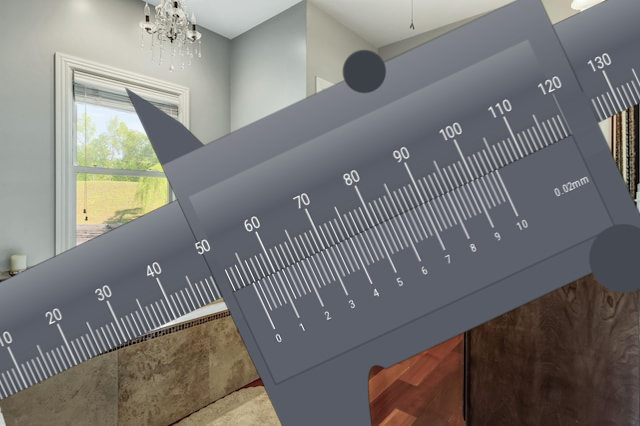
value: 55.6mm
